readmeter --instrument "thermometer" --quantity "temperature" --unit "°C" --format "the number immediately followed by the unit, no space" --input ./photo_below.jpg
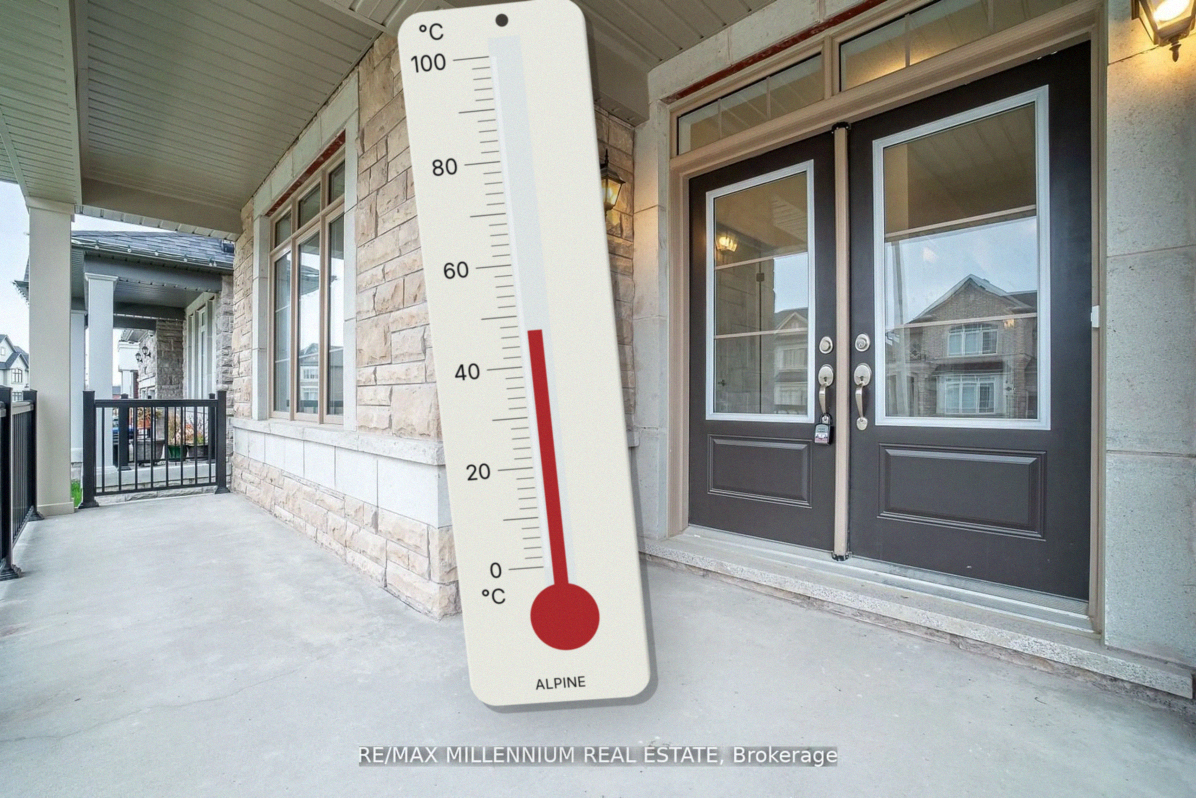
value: 47°C
